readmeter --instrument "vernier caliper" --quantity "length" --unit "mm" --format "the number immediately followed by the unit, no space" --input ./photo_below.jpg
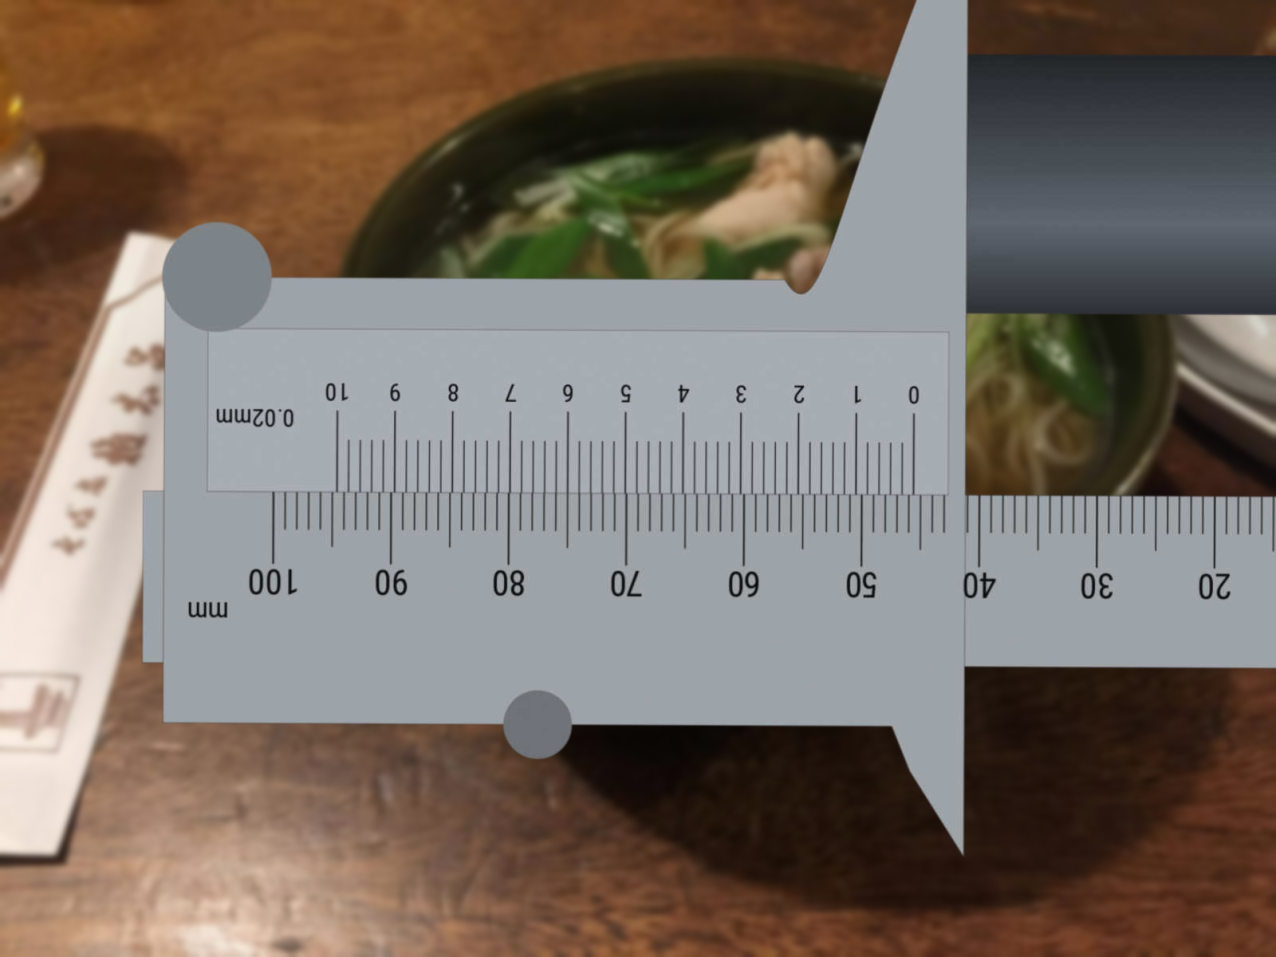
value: 45.6mm
